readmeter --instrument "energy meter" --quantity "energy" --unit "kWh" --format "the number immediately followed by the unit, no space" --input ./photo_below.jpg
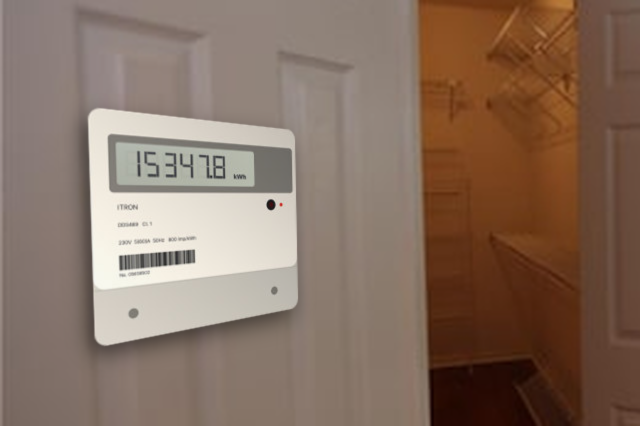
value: 15347.8kWh
